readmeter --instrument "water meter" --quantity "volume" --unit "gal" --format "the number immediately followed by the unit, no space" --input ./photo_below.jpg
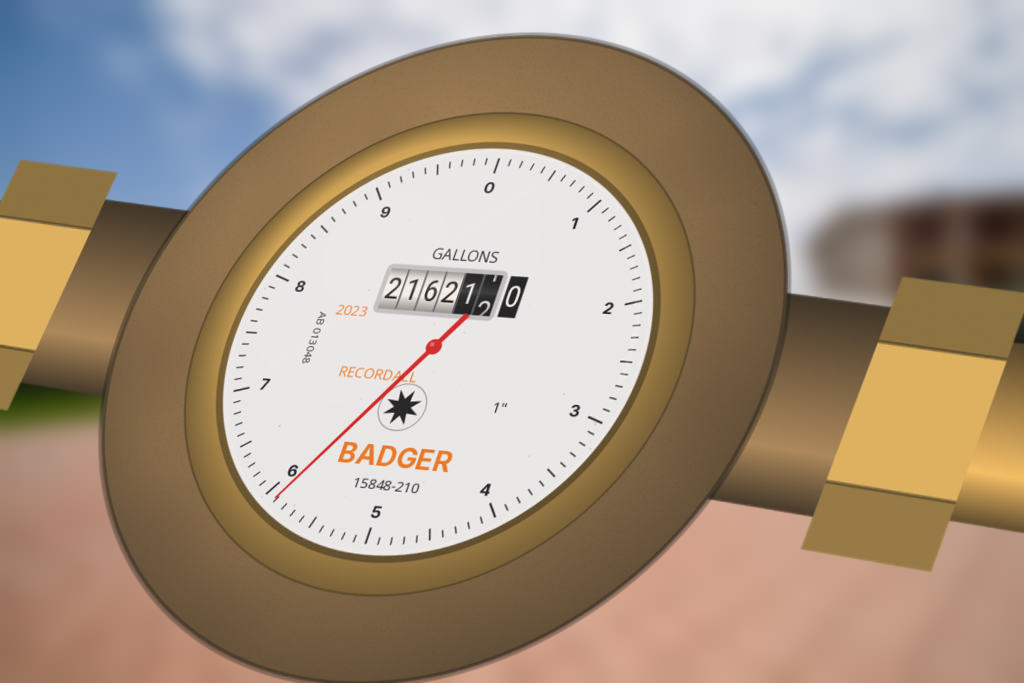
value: 2162115.9gal
